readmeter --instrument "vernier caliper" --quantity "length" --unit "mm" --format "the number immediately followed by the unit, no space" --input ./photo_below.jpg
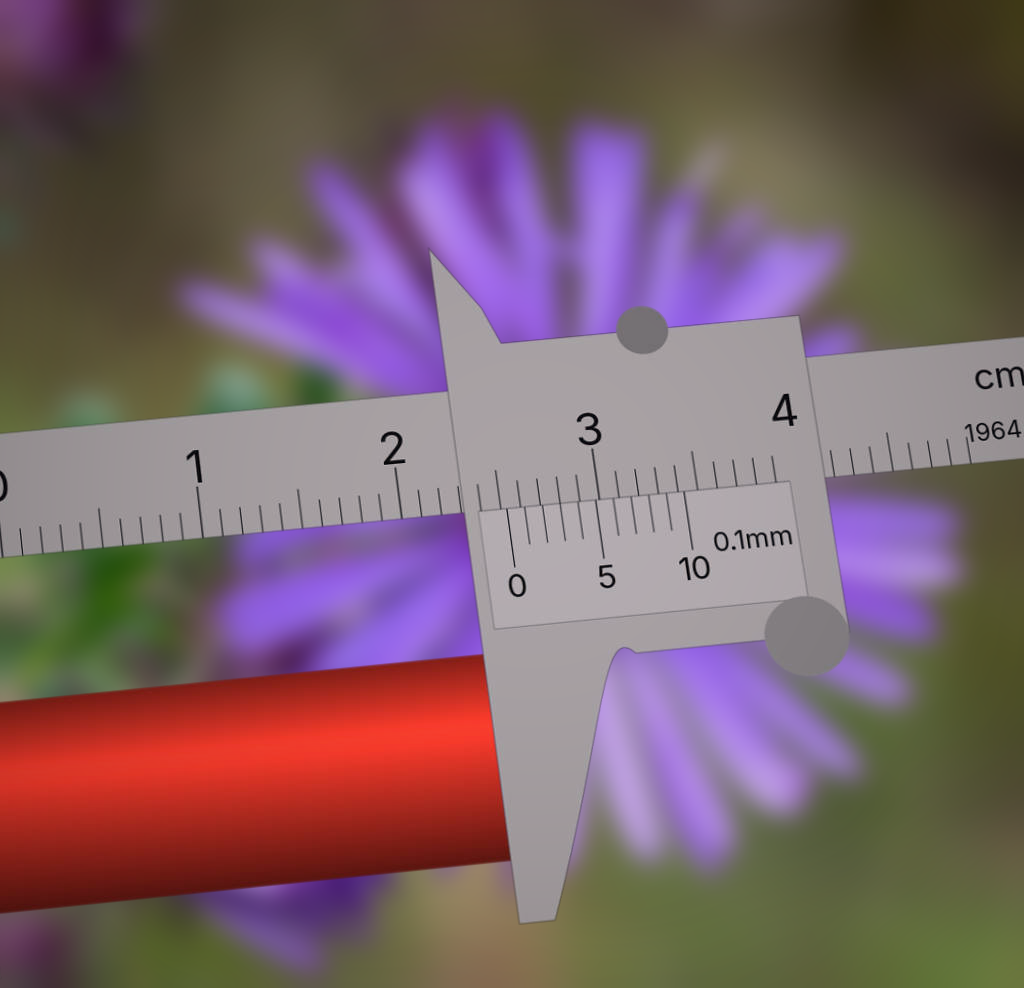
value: 25.3mm
